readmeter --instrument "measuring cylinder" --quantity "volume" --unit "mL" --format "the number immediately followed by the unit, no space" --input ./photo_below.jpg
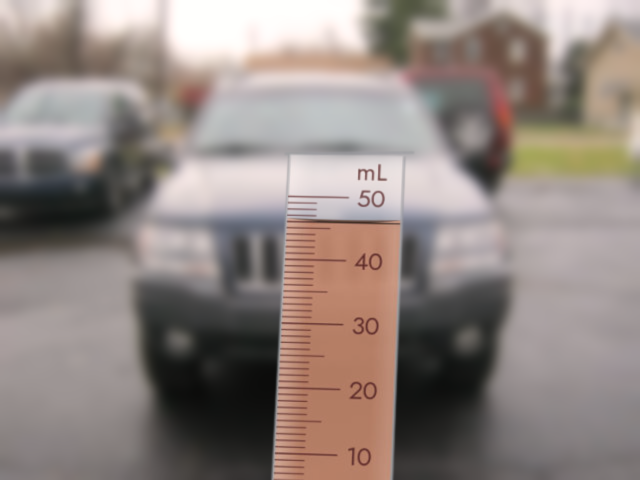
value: 46mL
